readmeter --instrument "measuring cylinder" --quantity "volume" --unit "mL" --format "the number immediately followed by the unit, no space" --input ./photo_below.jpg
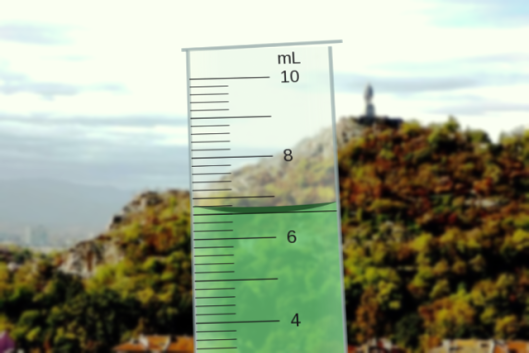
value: 6.6mL
